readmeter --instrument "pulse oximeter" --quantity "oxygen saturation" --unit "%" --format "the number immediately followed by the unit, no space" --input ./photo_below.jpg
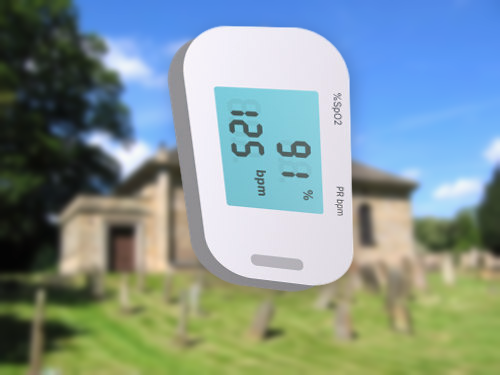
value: 91%
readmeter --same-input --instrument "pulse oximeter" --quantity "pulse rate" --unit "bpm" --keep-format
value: 125bpm
